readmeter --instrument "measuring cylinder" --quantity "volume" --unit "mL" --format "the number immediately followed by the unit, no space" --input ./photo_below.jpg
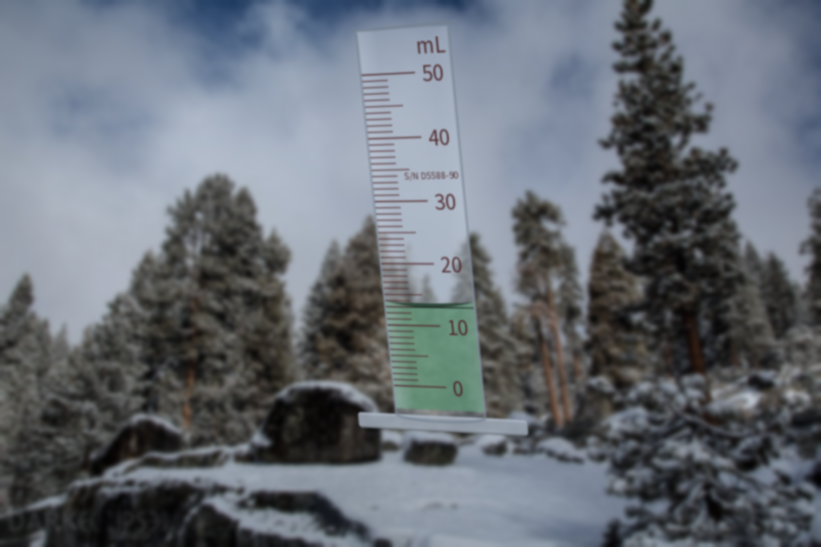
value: 13mL
